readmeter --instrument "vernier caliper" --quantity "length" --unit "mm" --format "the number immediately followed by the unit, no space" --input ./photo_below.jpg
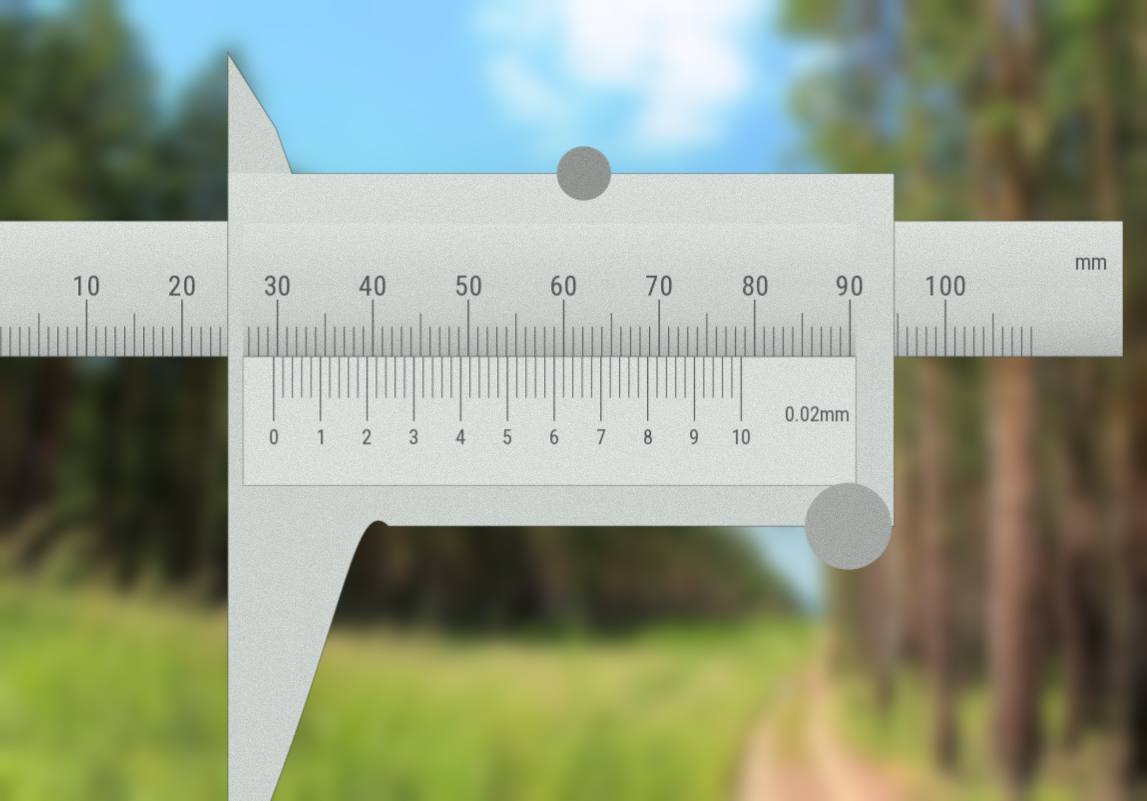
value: 29.6mm
